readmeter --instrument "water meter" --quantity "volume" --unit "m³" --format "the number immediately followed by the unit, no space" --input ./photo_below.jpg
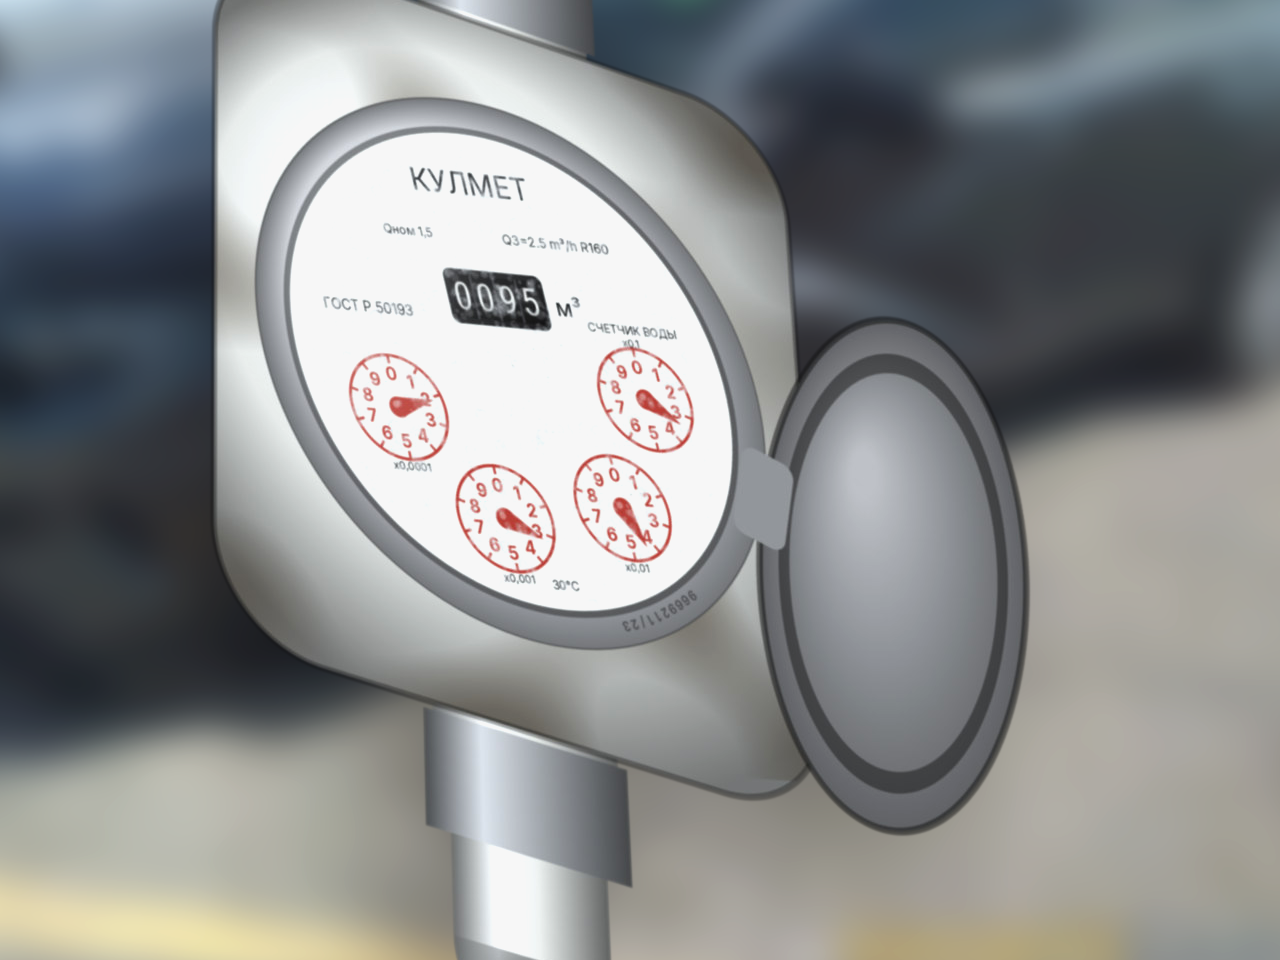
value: 95.3432m³
